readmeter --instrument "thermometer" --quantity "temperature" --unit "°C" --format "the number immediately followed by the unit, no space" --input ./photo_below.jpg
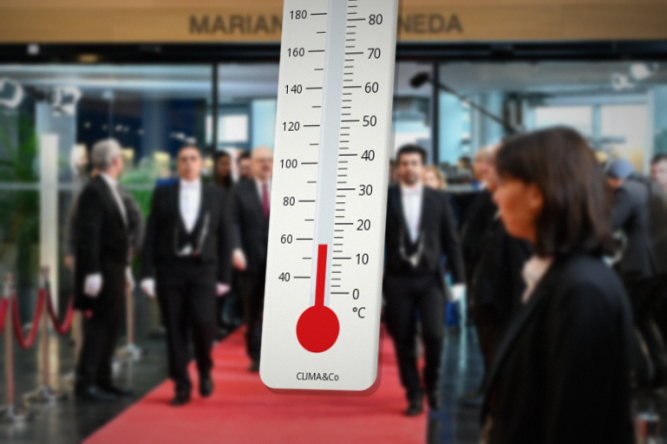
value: 14°C
